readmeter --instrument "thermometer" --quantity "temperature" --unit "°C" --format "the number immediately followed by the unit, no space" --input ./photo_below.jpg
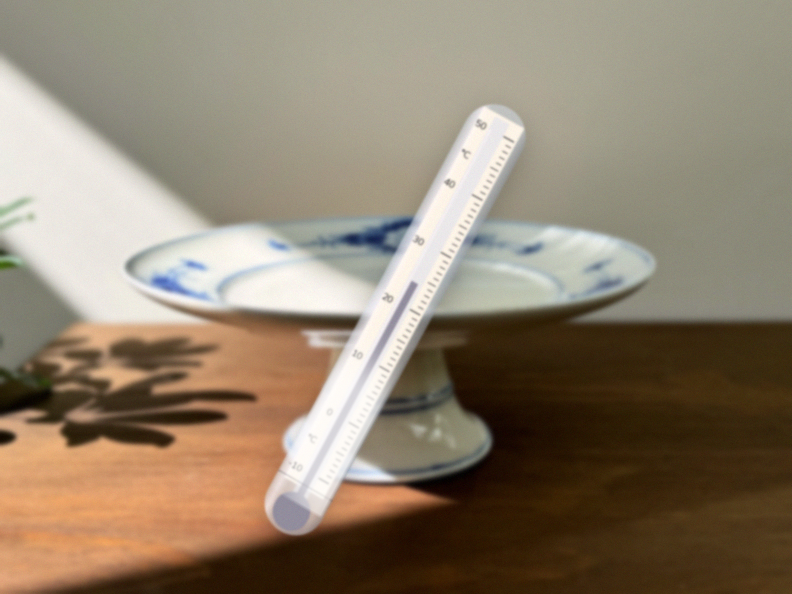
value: 24°C
